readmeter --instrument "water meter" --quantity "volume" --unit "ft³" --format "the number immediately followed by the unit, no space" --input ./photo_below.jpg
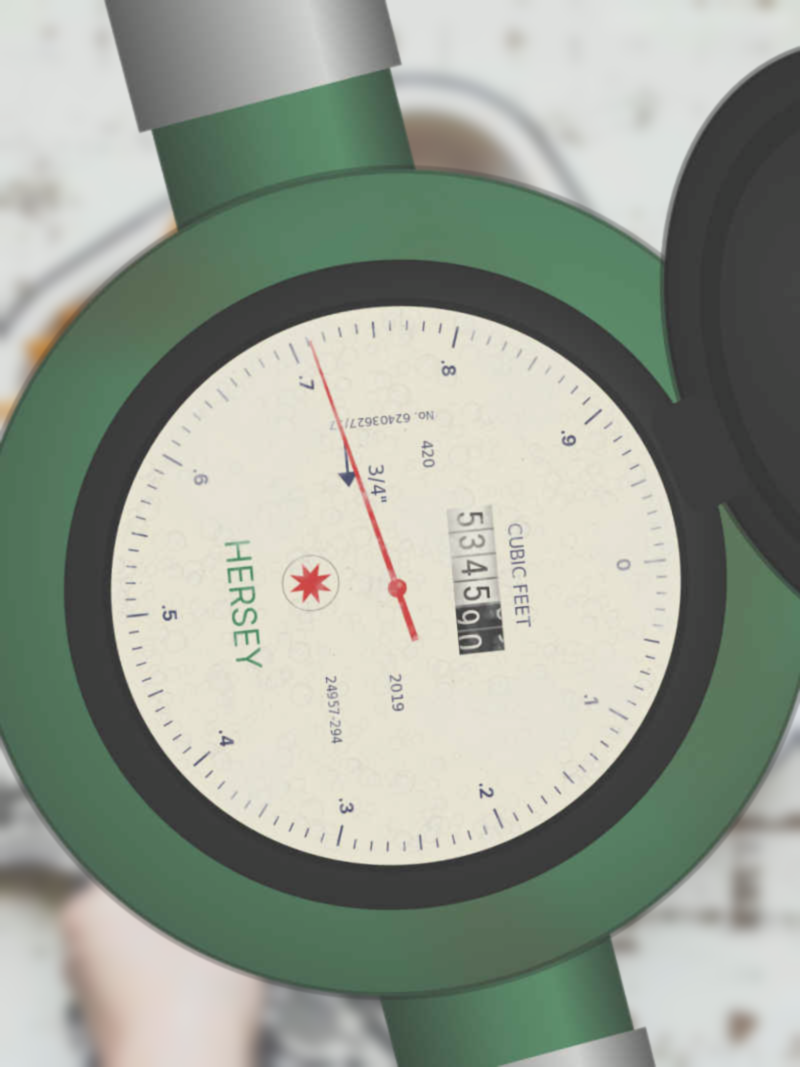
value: 534589.71ft³
